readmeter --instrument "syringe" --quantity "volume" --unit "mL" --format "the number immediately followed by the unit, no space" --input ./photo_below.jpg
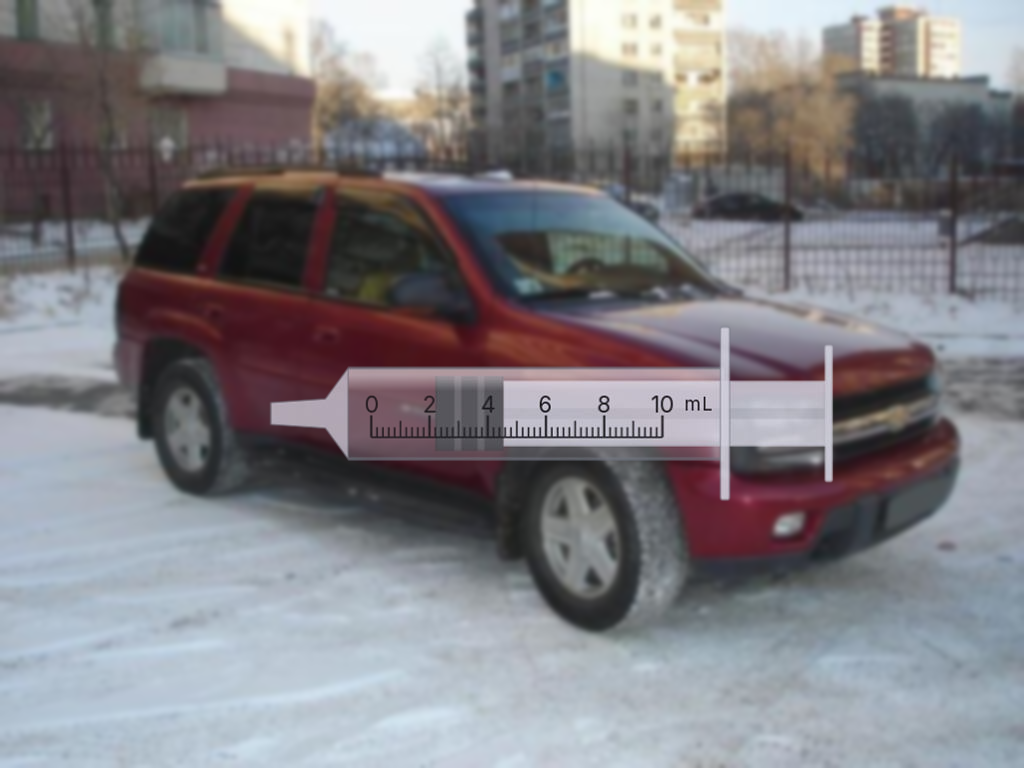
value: 2.2mL
